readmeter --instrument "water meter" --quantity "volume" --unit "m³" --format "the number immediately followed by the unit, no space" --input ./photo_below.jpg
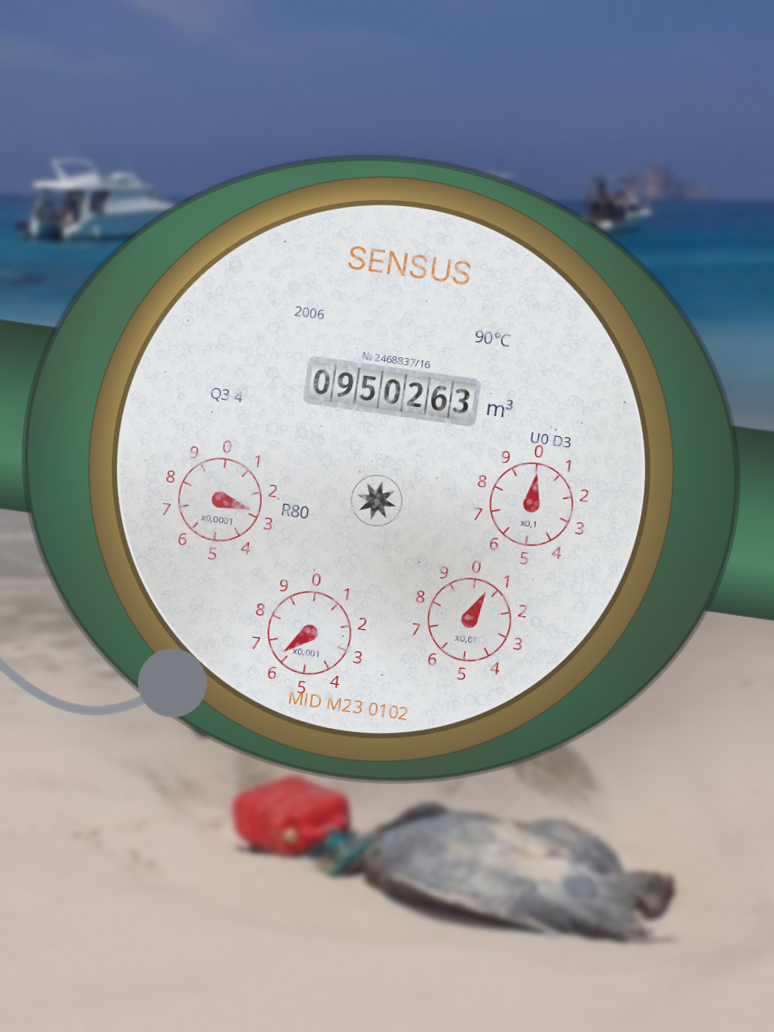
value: 950263.0062m³
